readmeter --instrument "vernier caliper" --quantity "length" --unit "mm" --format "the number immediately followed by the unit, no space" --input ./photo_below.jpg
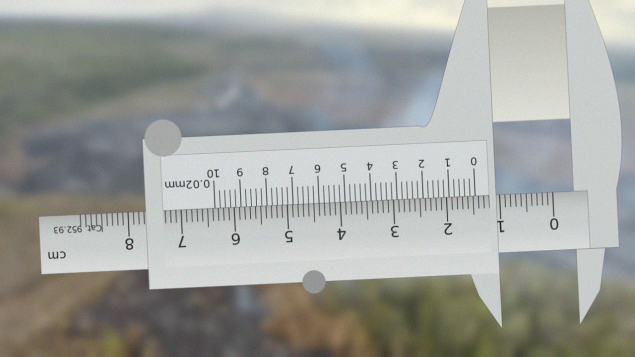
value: 14.6mm
